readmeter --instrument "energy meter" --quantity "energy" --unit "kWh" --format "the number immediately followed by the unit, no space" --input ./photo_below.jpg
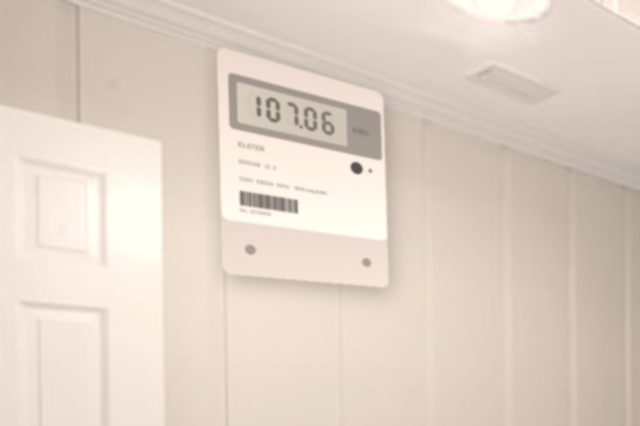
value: 107.06kWh
